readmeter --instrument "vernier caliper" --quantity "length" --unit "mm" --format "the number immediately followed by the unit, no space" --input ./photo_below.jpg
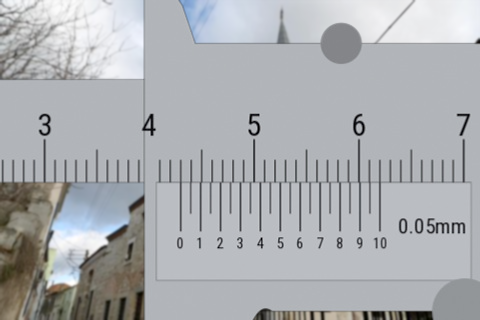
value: 43.0mm
